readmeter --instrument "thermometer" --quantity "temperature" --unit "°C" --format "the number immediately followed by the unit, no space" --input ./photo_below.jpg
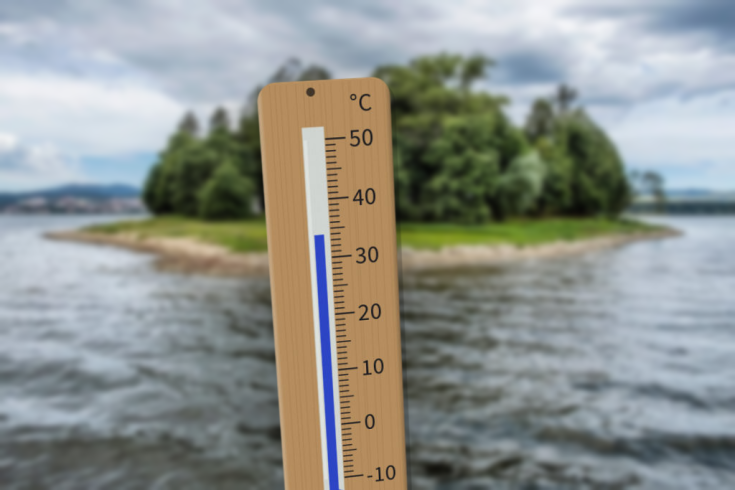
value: 34°C
